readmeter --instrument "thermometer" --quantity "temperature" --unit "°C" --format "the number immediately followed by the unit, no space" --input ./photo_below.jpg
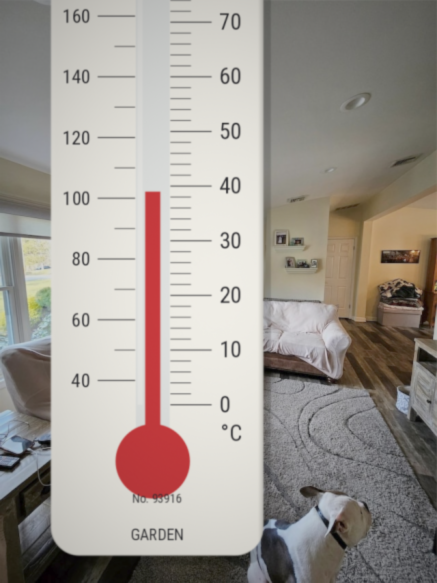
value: 39°C
